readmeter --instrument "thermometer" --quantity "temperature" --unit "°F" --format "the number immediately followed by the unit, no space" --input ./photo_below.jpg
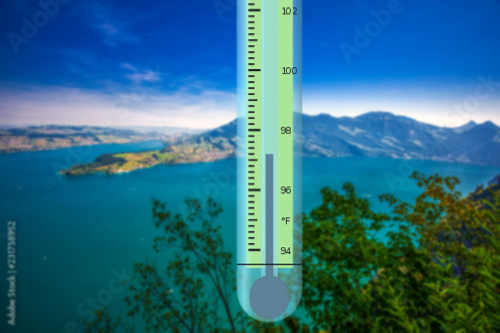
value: 97.2°F
